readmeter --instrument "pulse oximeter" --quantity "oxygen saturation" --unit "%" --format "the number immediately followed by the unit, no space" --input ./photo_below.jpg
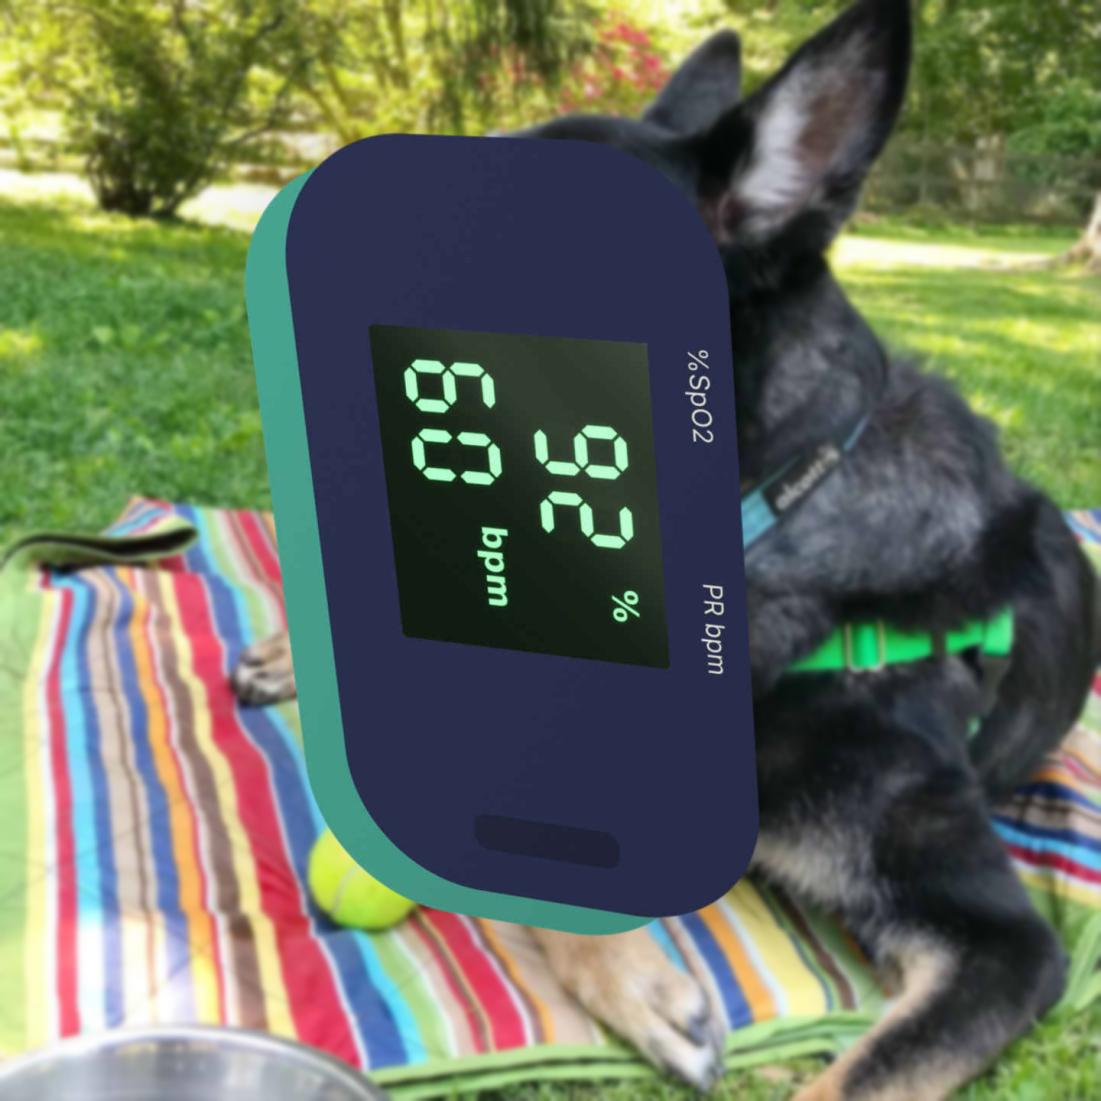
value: 92%
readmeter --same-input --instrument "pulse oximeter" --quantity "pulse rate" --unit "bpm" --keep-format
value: 60bpm
